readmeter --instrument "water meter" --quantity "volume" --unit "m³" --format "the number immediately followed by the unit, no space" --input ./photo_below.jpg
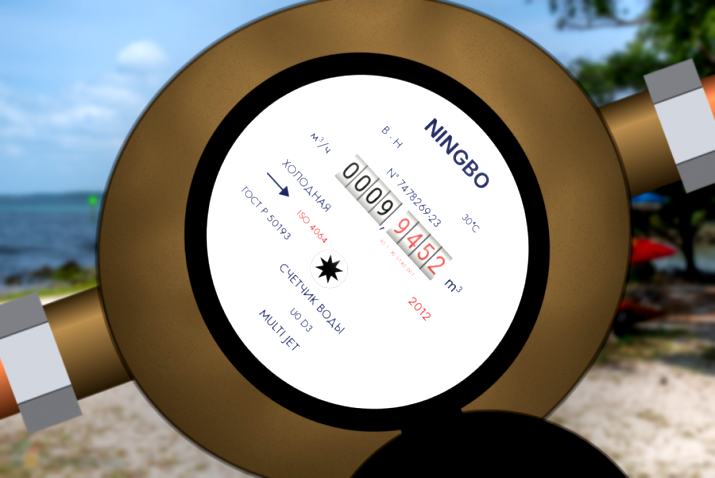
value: 9.9452m³
